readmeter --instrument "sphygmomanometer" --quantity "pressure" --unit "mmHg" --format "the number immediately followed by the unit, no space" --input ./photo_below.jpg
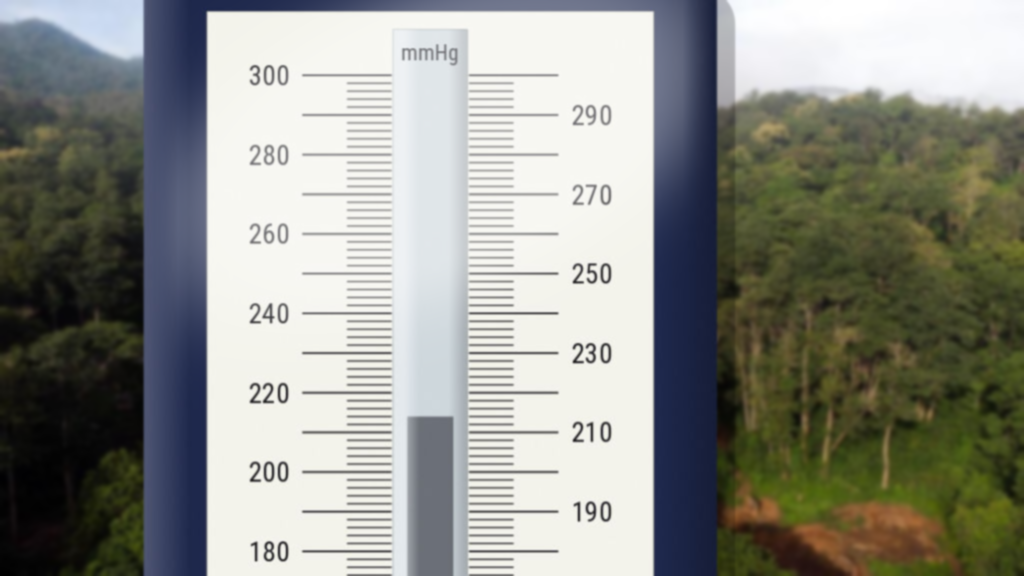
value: 214mmHg
